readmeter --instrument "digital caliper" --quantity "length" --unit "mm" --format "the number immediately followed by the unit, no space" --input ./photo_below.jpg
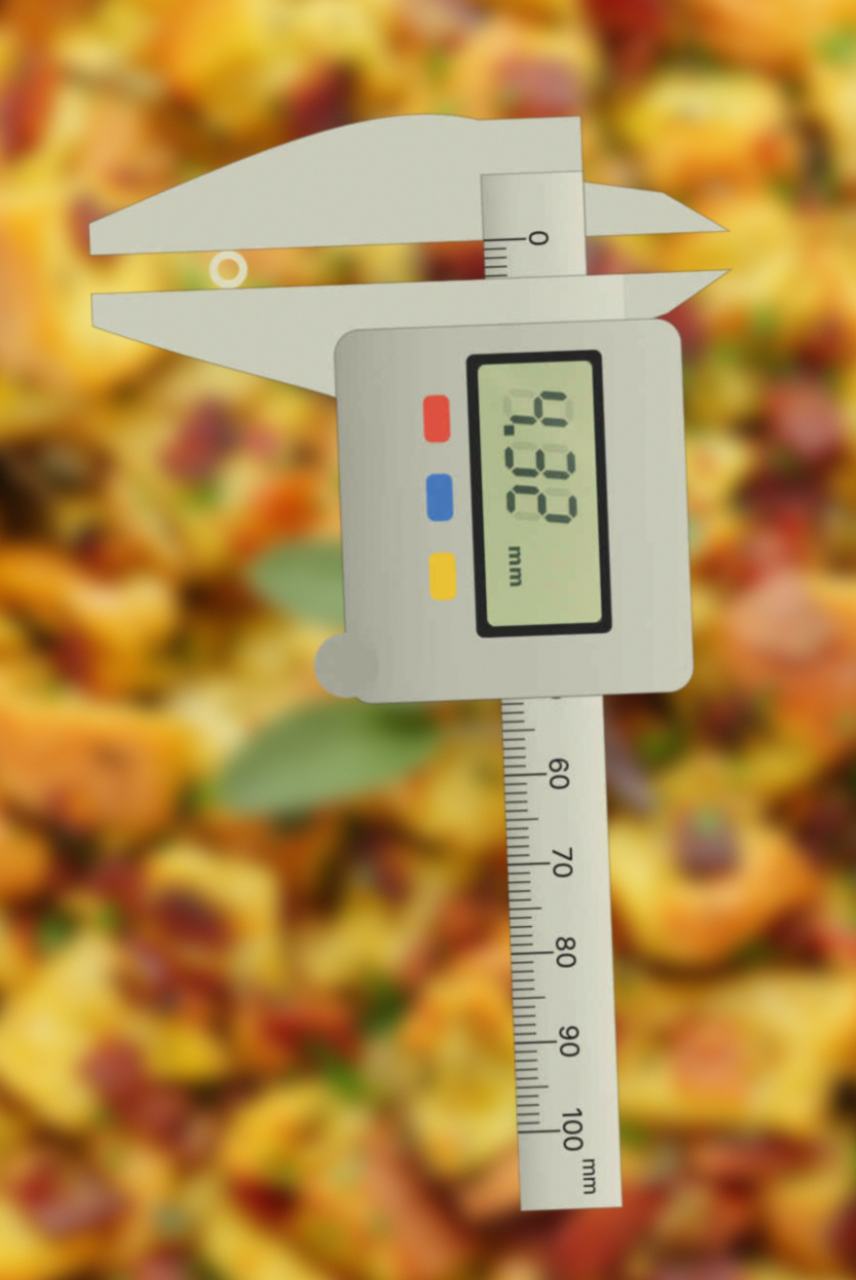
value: 4.32mm
